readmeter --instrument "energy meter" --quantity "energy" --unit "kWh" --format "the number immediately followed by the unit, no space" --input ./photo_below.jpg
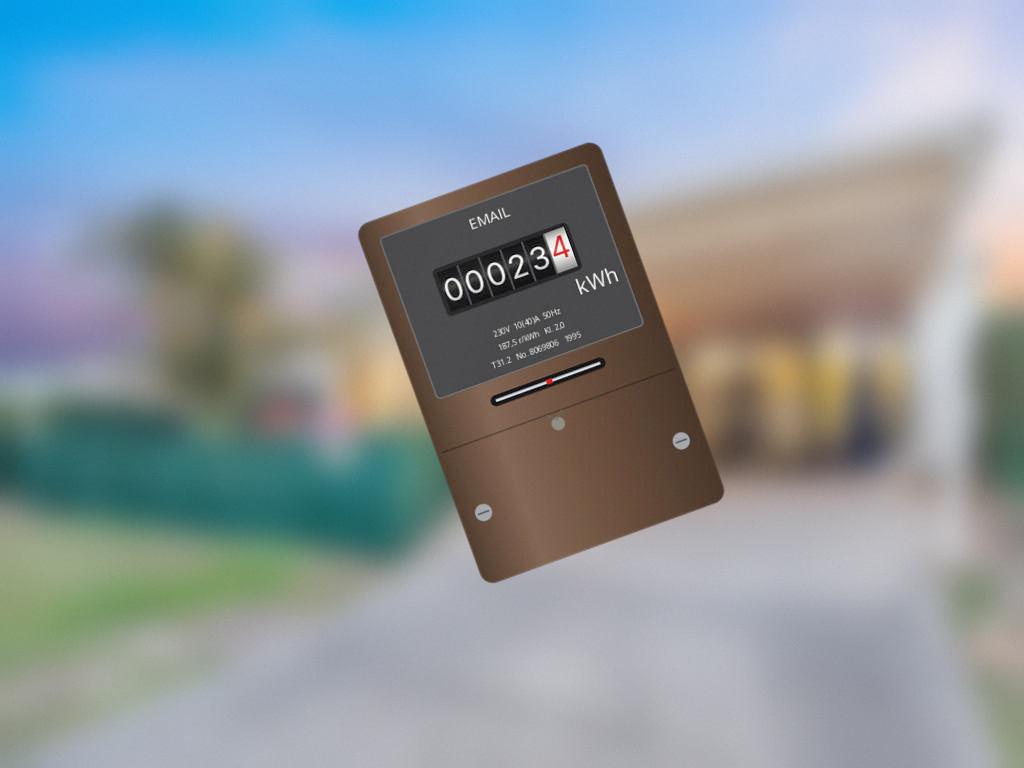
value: 23.4kWh
